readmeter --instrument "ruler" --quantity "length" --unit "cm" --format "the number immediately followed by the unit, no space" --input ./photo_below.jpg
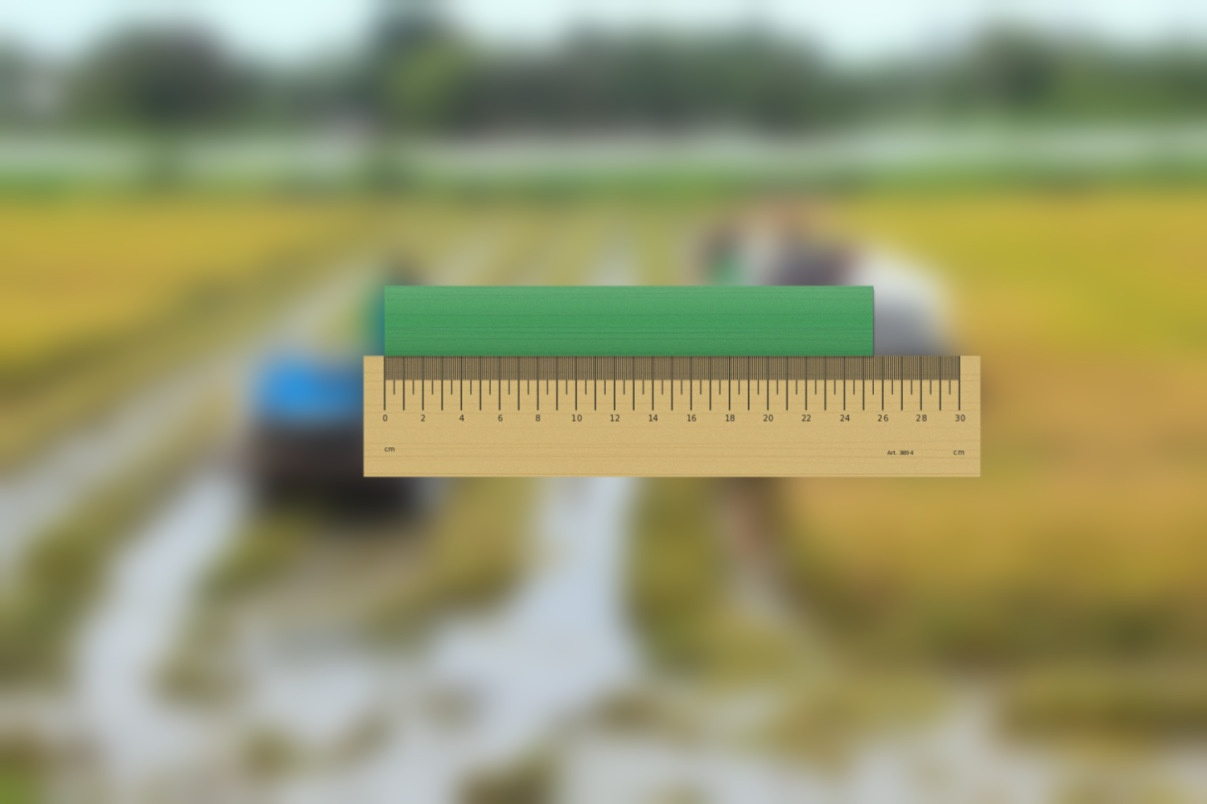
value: 25.5cm
